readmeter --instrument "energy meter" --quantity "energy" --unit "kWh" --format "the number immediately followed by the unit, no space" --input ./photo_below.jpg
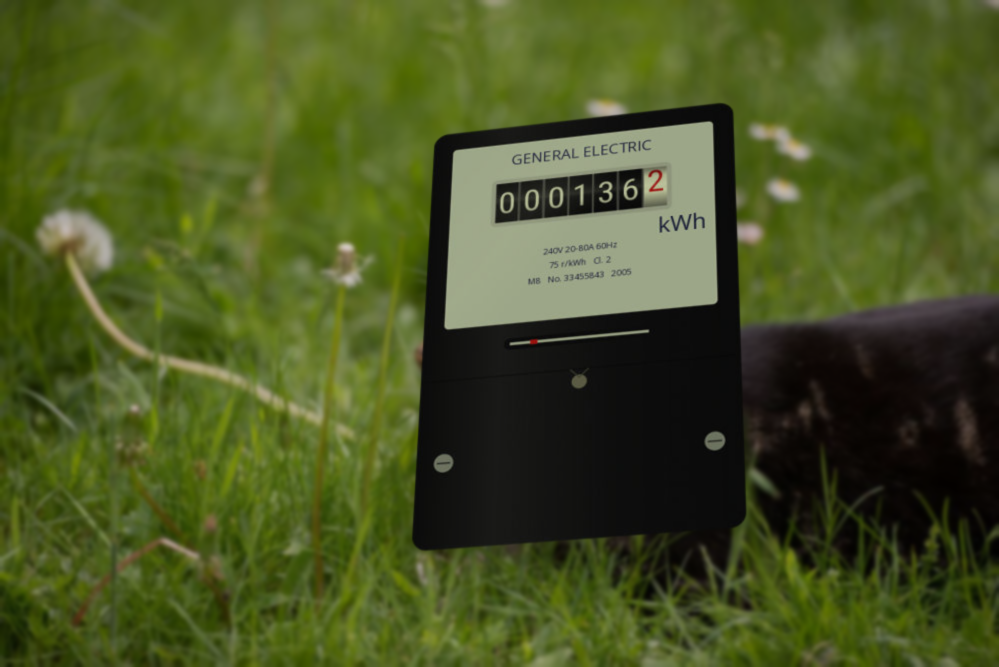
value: 136.2kWh
